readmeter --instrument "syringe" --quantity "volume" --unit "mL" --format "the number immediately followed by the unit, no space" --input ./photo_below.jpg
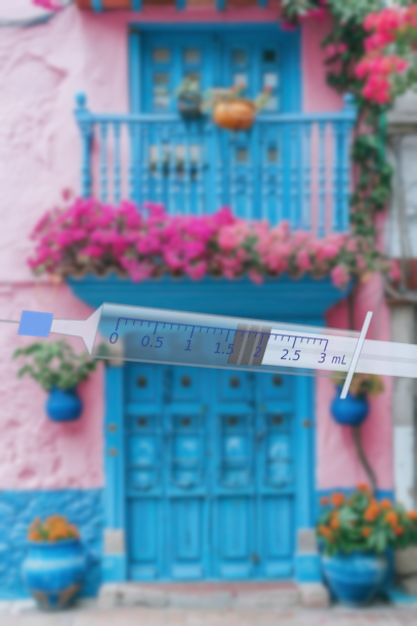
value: 1.6mL
